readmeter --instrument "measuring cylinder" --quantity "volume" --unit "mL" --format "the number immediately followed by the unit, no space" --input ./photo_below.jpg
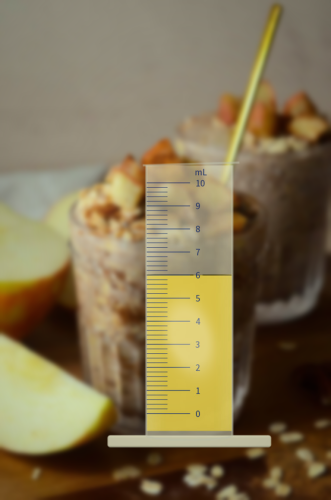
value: 6mL
